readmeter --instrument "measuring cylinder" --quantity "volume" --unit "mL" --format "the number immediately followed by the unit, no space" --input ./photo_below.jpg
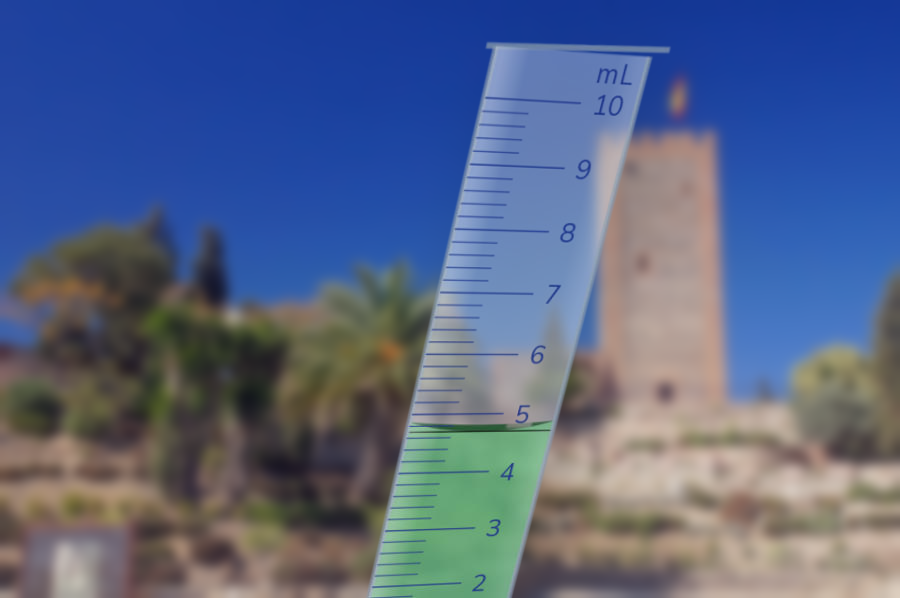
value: 4.7mL
